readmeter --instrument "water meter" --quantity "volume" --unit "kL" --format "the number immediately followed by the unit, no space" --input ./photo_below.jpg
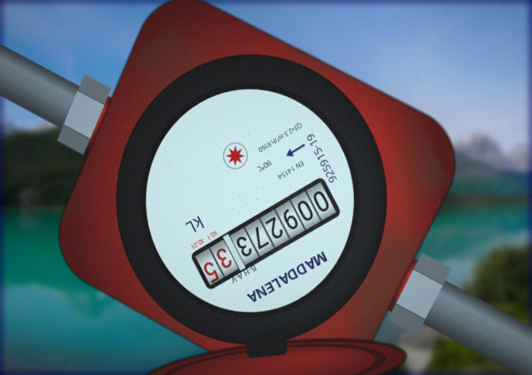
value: 9273.35kL
